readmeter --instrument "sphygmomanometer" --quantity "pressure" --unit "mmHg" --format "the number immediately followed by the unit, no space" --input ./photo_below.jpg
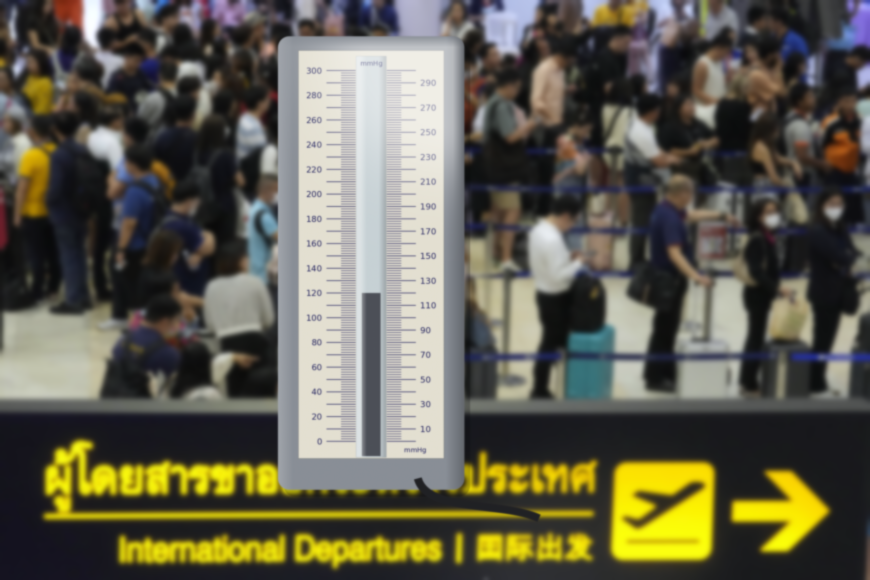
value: 120mmHg
